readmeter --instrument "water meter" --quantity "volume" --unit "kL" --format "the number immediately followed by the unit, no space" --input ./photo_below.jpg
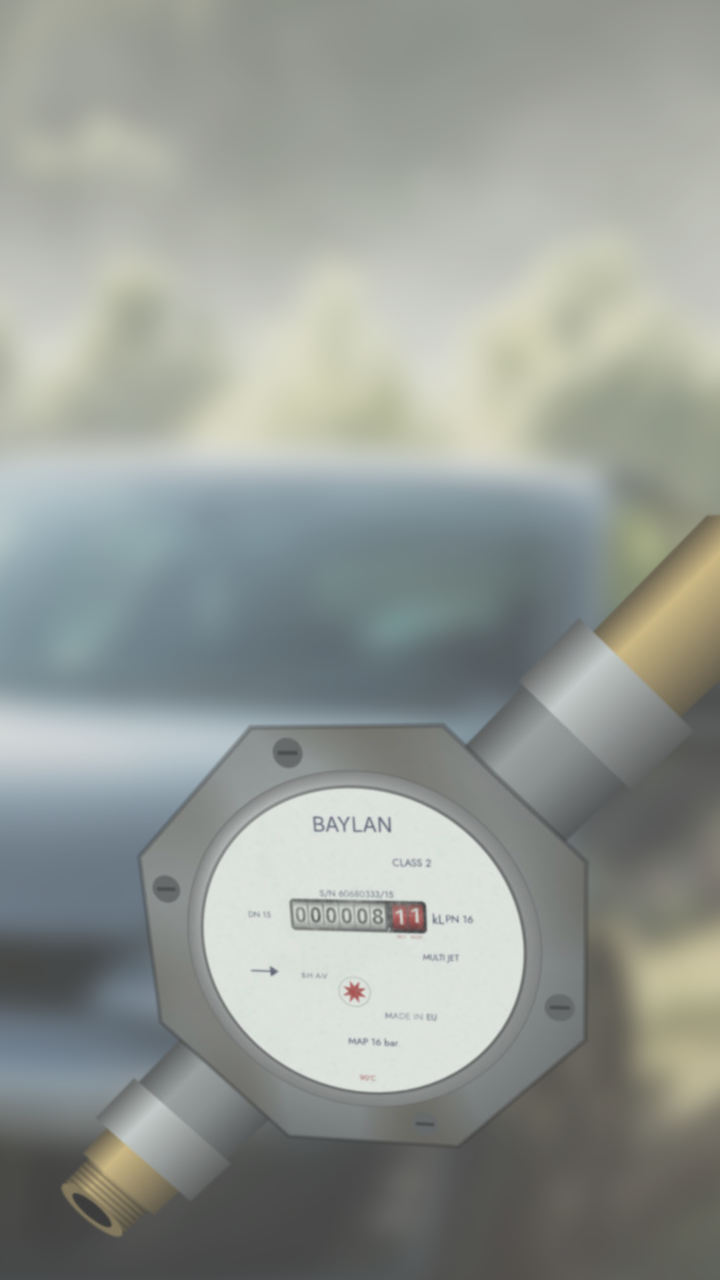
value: 8.11kL
